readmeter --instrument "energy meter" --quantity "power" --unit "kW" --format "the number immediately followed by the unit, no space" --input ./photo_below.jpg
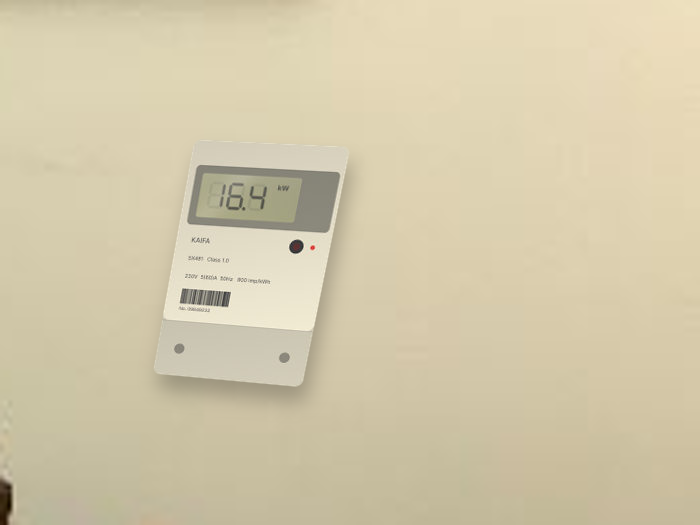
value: 16.4kW
